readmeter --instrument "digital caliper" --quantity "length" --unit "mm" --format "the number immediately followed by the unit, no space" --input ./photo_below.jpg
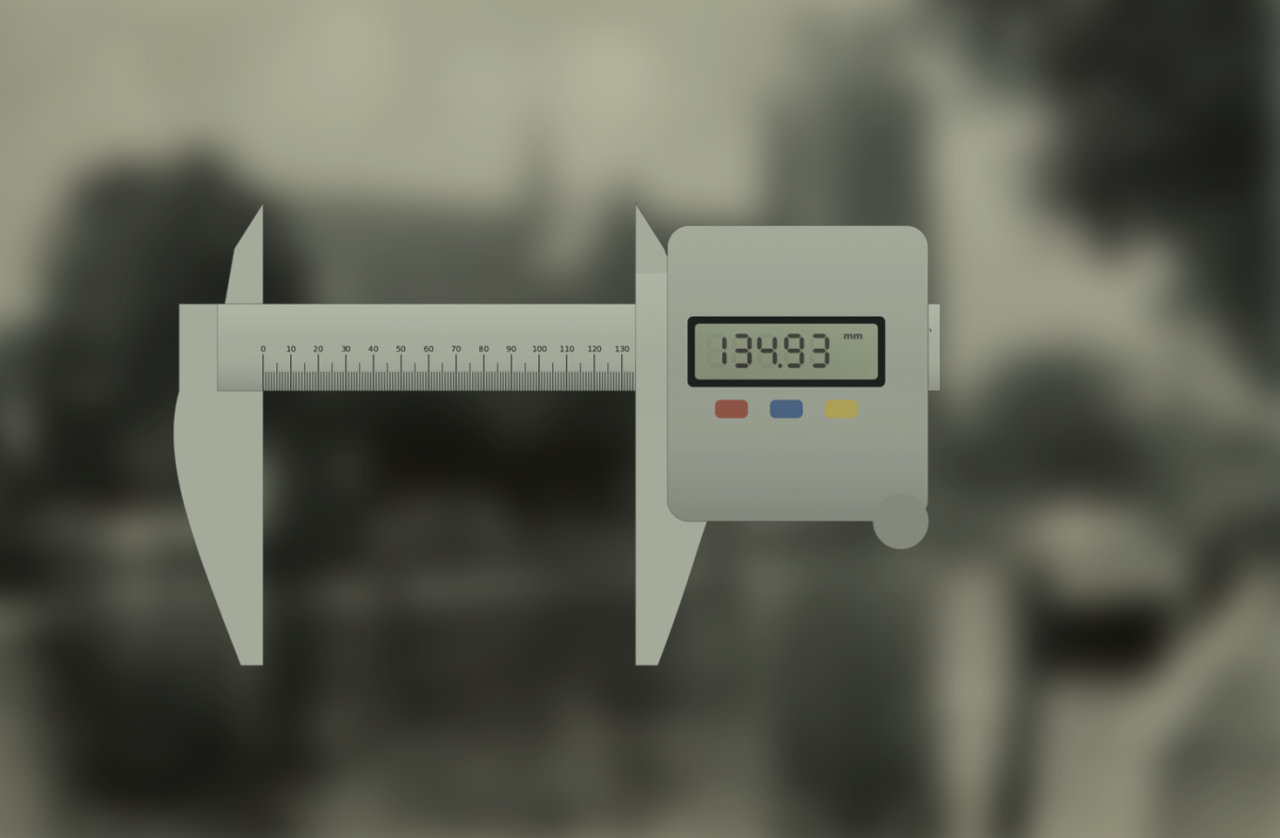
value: 134.93mm
